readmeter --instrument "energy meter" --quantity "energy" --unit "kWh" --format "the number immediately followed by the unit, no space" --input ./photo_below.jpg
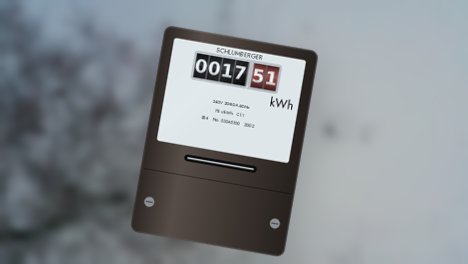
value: 17.51kWh
